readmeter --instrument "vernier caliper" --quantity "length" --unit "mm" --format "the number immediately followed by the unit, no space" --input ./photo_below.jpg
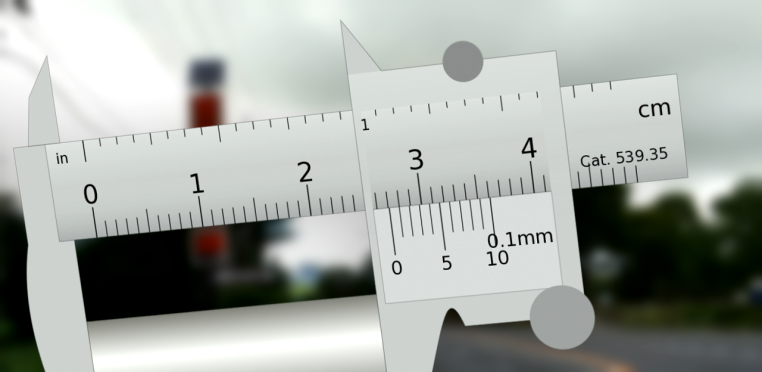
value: 27.1mm
